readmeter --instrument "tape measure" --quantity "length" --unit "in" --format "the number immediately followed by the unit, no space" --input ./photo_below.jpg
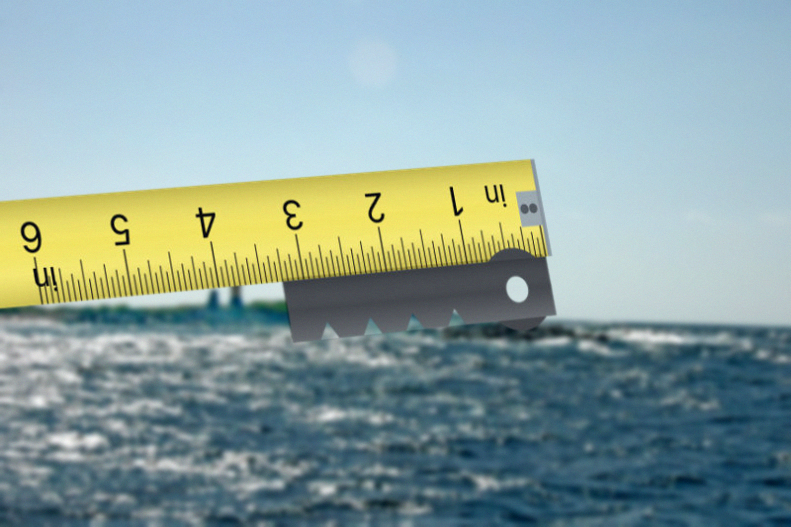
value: 3.25in
